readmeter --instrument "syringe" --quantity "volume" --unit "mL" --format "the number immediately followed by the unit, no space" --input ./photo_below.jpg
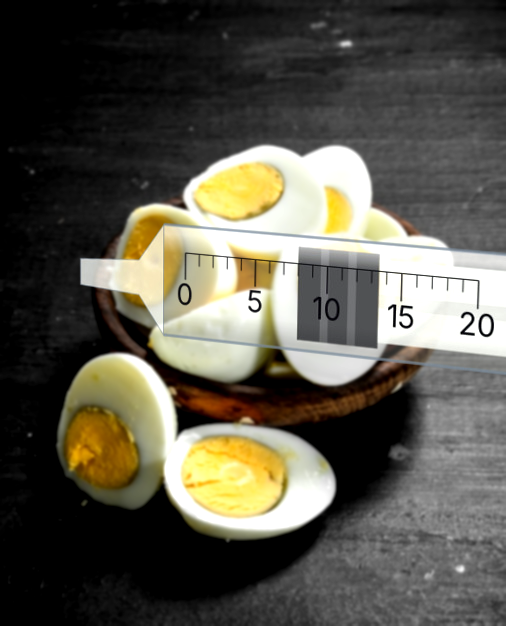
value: 8mL
